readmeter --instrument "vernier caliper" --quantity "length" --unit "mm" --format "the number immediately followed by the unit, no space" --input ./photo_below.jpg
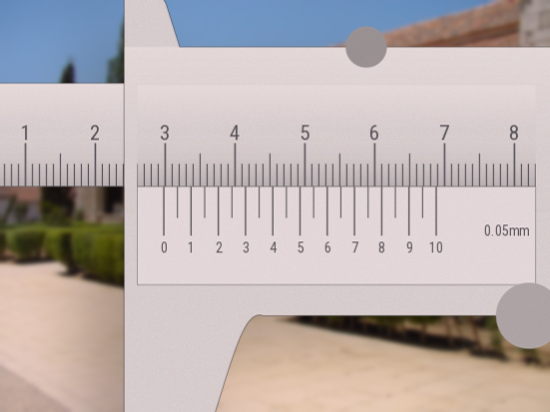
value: 29.8mm
